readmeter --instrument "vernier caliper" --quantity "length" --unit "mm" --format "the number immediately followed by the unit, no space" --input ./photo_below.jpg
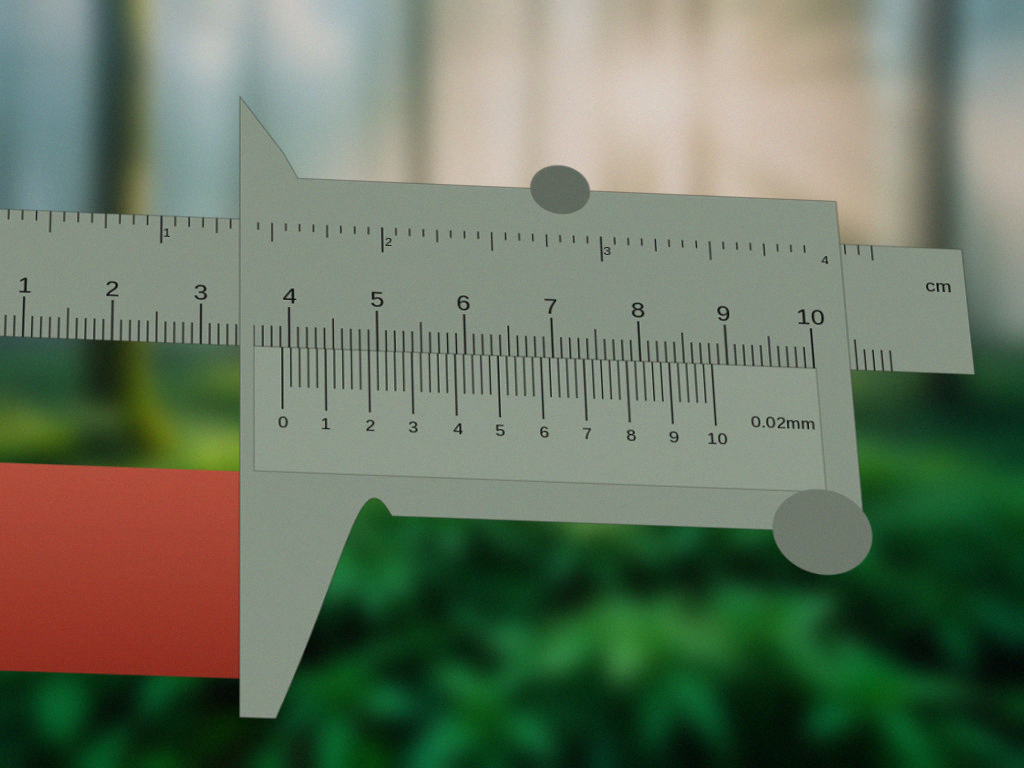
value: 39.2mm
